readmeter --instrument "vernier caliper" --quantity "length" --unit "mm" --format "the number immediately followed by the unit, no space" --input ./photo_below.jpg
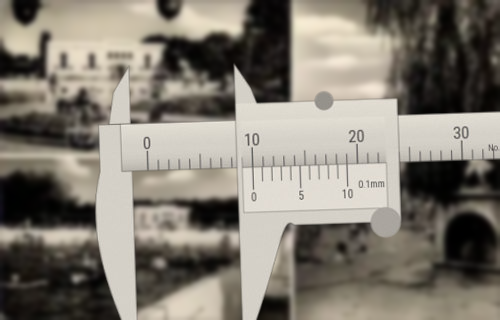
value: 10.0mm
